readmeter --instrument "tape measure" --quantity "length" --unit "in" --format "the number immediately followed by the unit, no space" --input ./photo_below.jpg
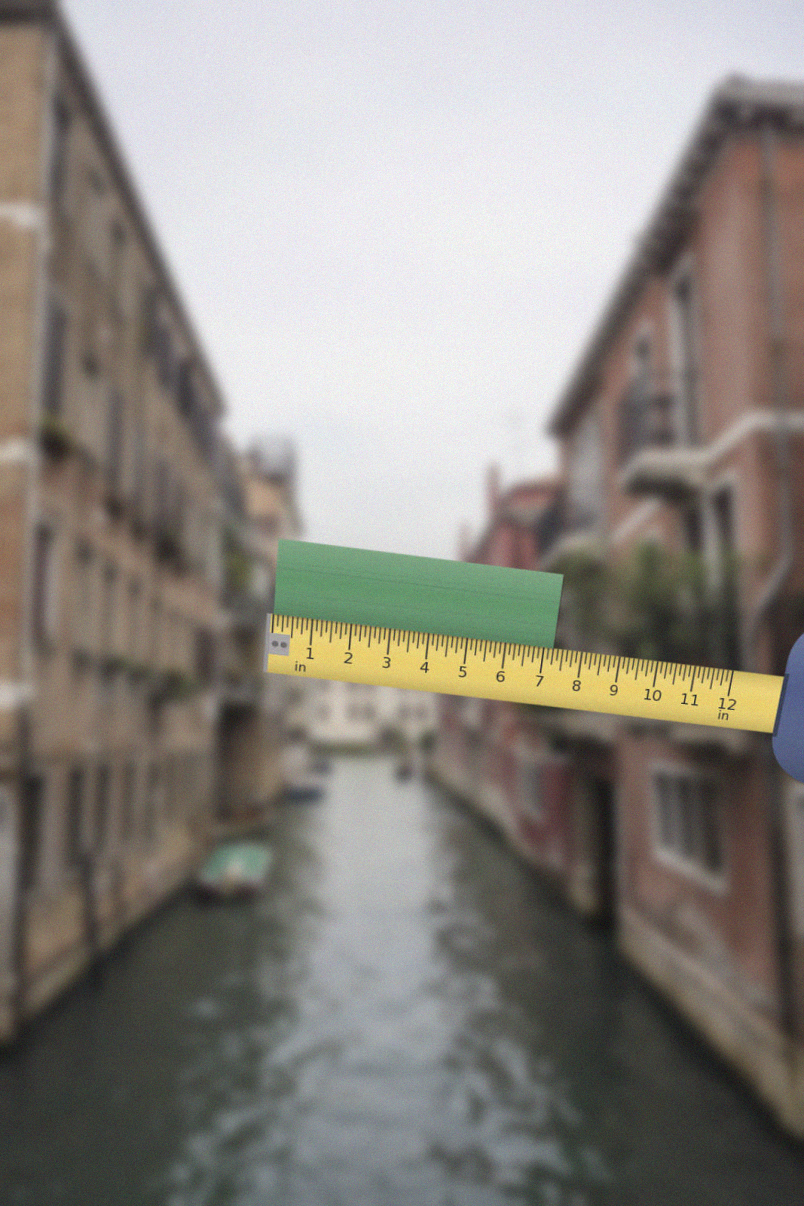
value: 7.25in
